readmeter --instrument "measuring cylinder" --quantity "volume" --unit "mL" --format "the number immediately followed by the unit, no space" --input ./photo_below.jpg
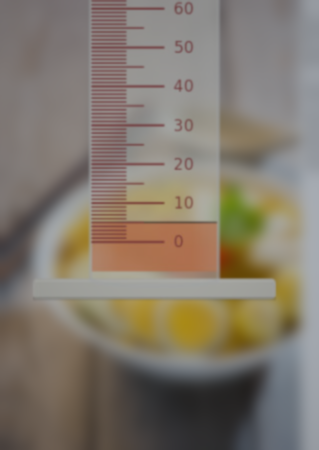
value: 5mL
